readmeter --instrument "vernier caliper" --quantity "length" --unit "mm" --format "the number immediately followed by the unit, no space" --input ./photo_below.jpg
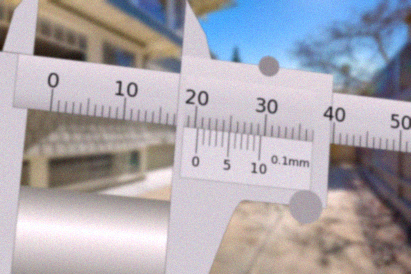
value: 20.4mm
